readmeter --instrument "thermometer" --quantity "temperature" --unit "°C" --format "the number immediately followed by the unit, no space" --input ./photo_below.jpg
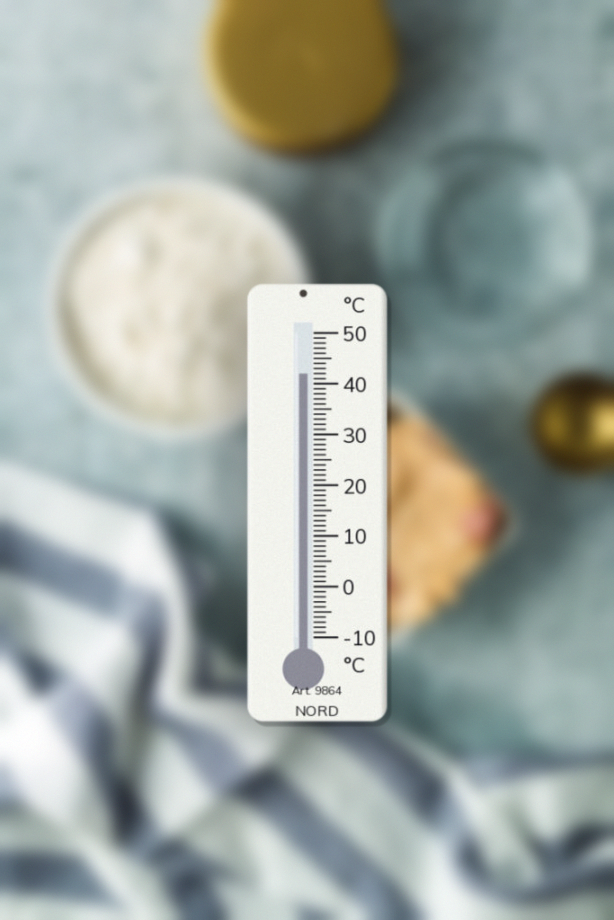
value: 42°C
